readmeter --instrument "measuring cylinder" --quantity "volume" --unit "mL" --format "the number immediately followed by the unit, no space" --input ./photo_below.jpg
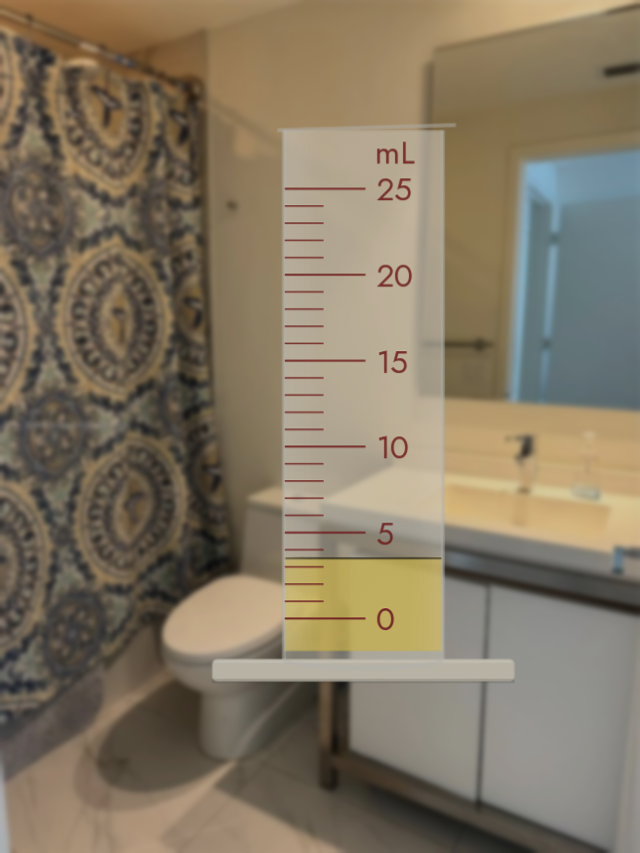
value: 3.5mL
